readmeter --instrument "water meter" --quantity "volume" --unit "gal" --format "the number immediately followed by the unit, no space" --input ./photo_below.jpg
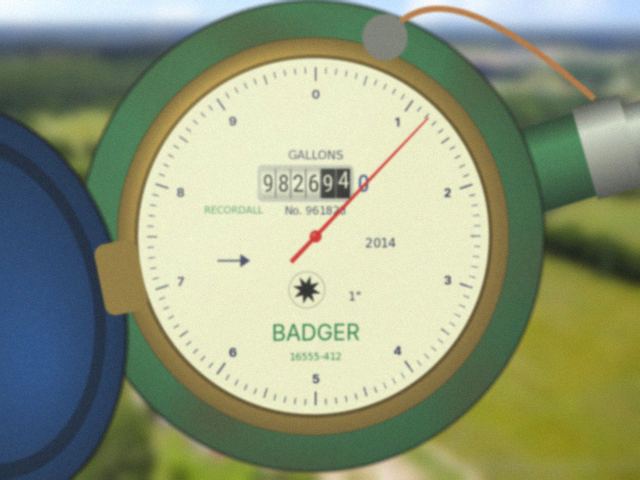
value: 9826941.2gal
